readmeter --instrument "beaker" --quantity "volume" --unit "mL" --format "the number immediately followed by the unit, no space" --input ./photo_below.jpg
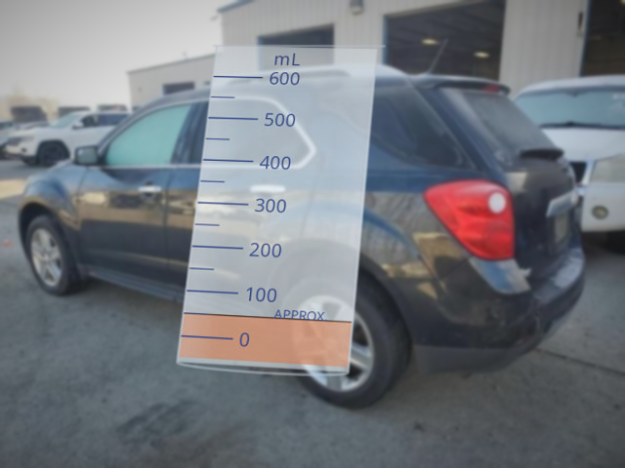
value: 50mL
